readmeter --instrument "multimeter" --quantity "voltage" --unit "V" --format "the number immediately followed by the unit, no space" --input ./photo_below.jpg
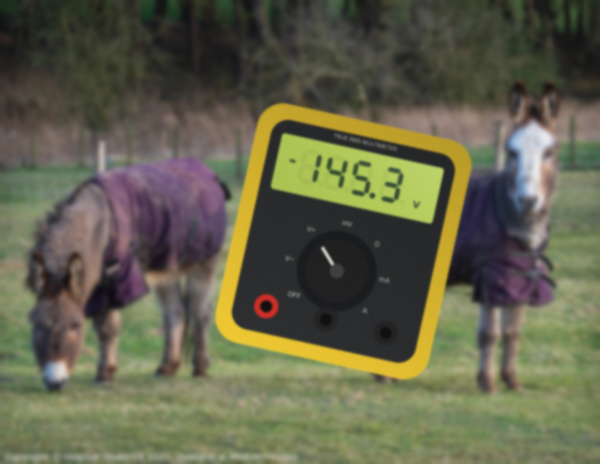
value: -145.3V
